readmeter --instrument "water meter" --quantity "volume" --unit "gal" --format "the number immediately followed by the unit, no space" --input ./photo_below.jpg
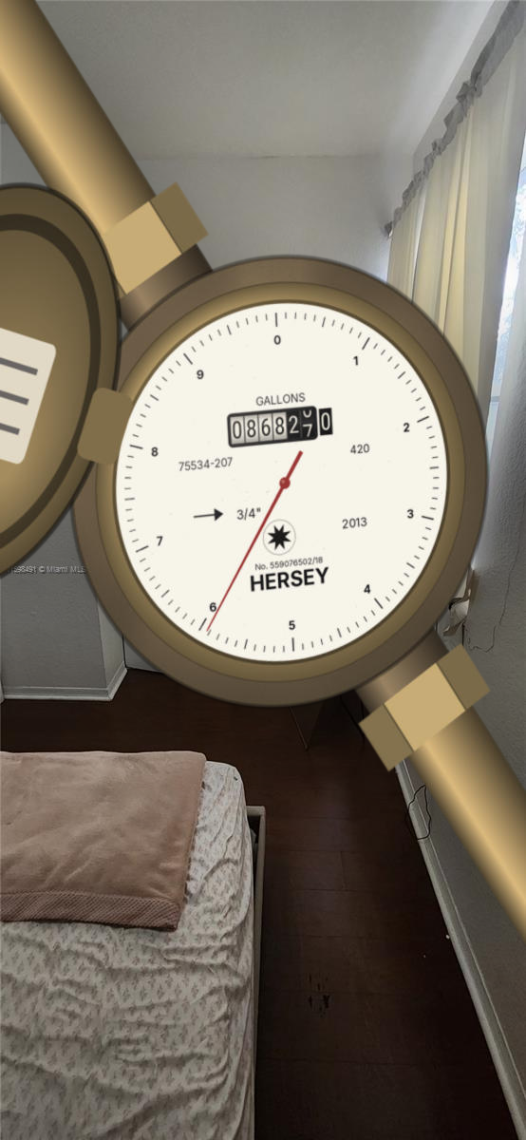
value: 868265.9gal
